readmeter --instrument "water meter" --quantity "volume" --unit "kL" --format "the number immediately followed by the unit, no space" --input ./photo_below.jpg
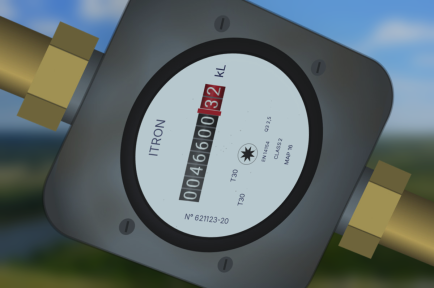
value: 46600.32kL
